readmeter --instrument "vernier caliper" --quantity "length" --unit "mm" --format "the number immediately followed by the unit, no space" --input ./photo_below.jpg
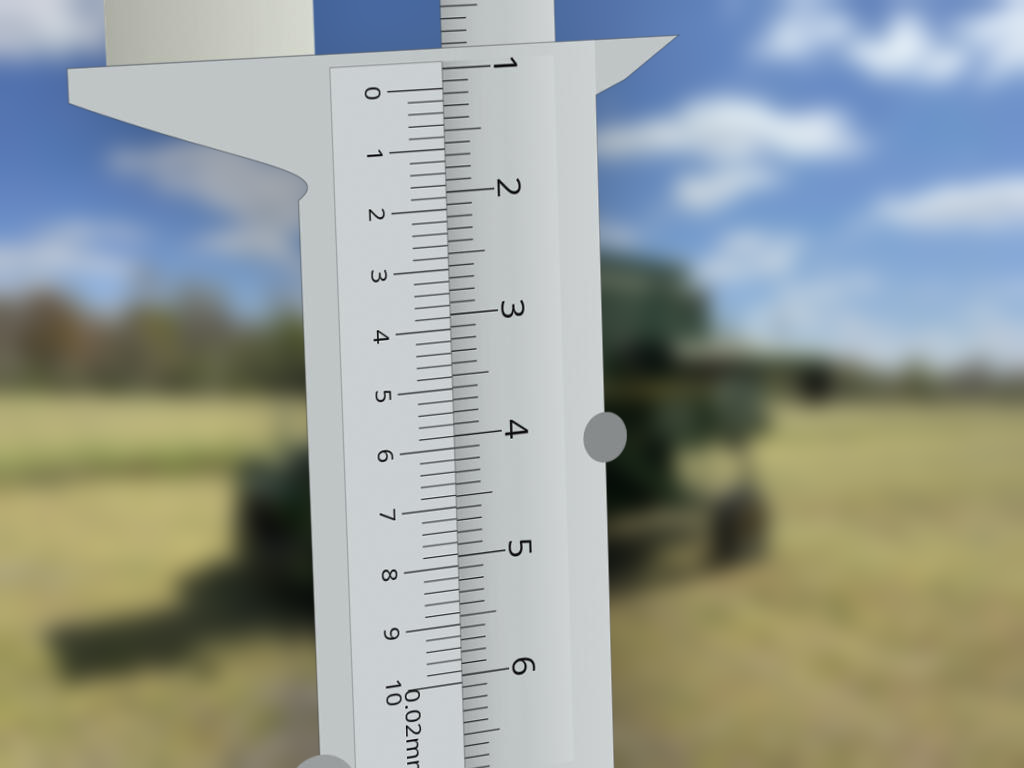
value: 11.6mm
